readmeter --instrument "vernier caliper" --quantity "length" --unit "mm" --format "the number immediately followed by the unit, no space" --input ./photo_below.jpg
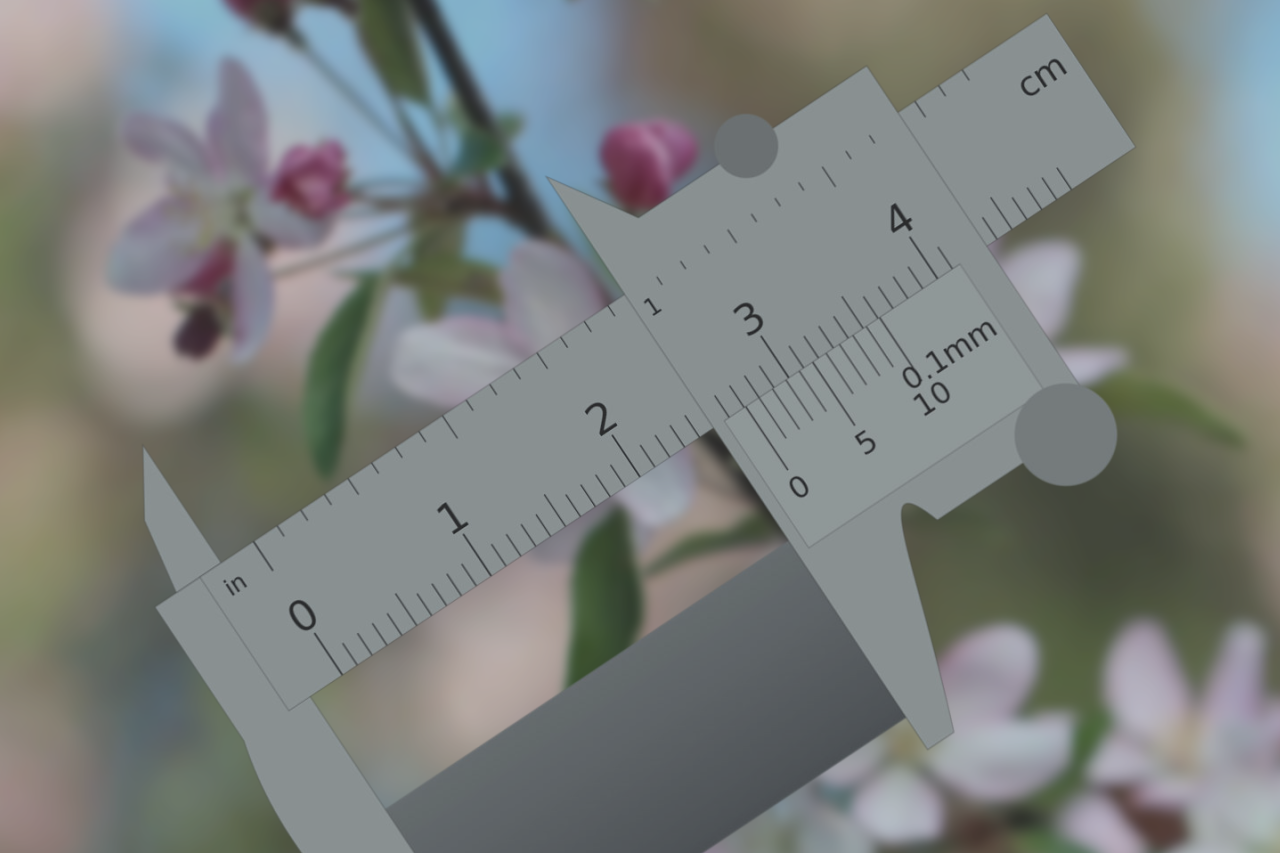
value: 27.1mm
